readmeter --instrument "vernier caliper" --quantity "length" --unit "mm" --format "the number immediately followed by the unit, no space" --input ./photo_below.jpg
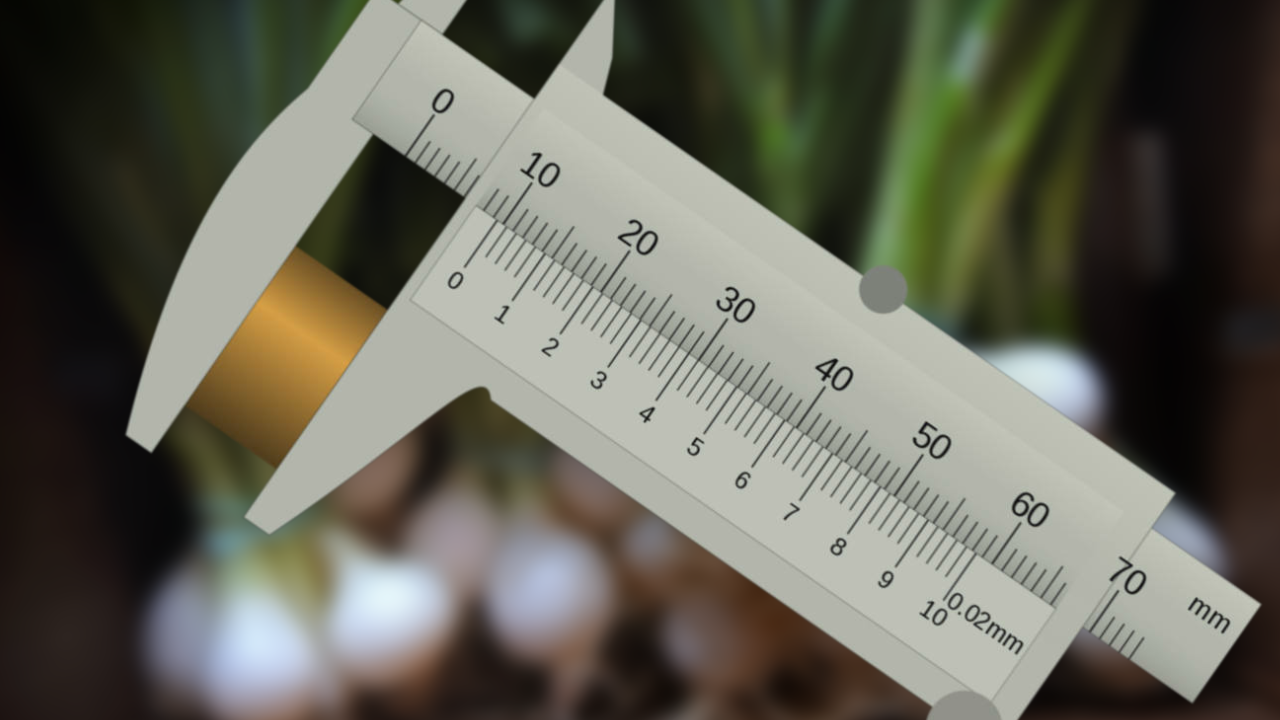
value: 9.4mm
